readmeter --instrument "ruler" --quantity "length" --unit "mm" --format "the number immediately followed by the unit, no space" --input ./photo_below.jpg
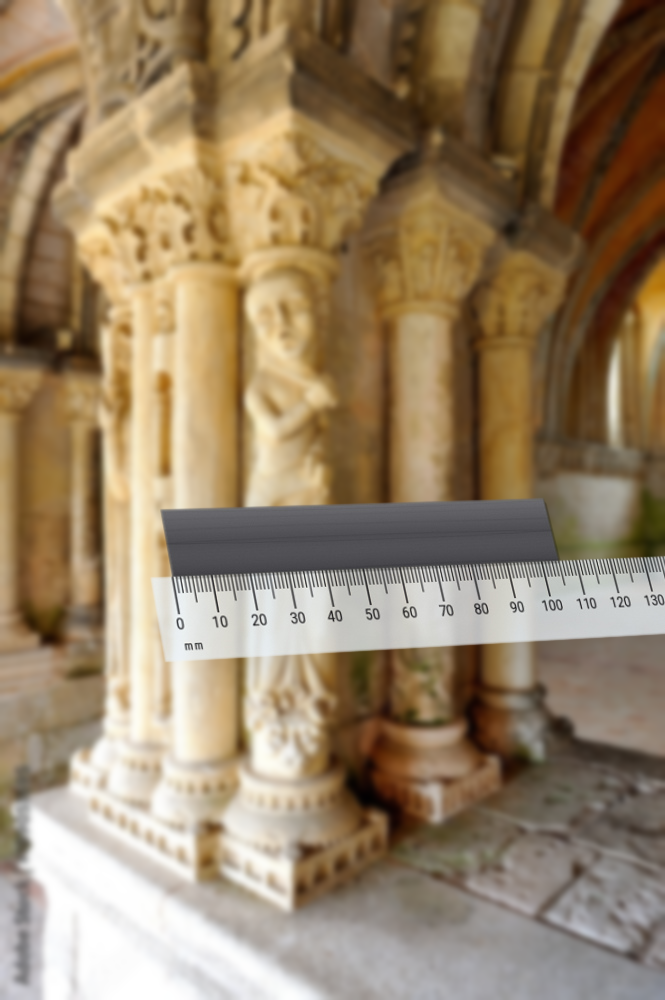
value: 105mm
